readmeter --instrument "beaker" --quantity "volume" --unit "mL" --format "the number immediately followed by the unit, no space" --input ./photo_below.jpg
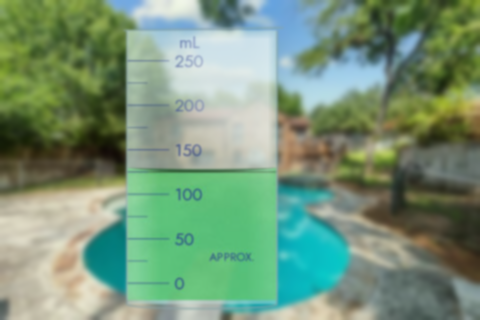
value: 125mL
